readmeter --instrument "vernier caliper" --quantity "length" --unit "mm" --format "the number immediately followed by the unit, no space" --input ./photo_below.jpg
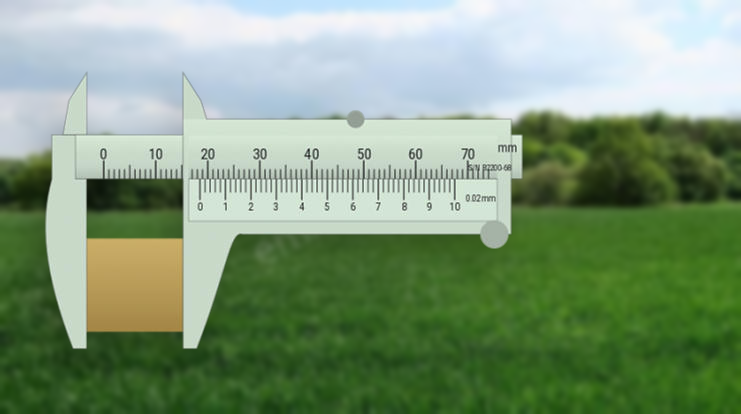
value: 18.5mm
